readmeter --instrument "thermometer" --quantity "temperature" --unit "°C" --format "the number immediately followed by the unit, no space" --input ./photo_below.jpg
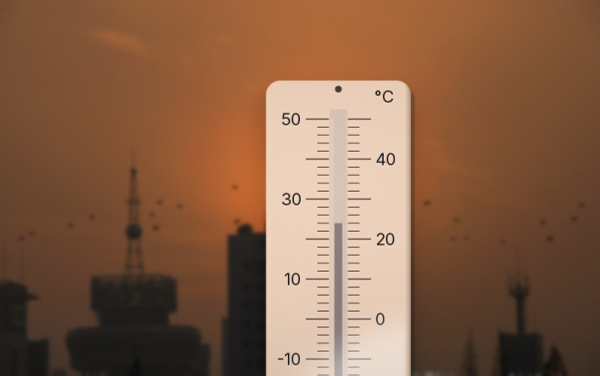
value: 24°C
